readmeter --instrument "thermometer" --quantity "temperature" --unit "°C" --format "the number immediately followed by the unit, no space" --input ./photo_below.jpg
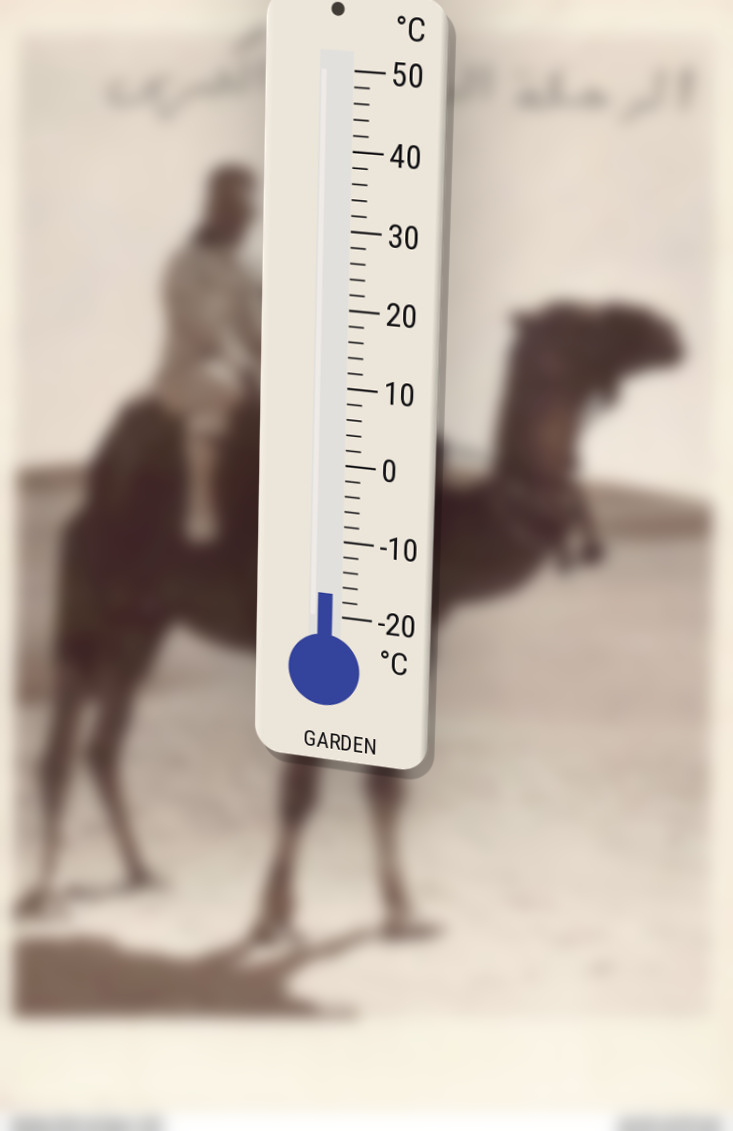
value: -17°C
